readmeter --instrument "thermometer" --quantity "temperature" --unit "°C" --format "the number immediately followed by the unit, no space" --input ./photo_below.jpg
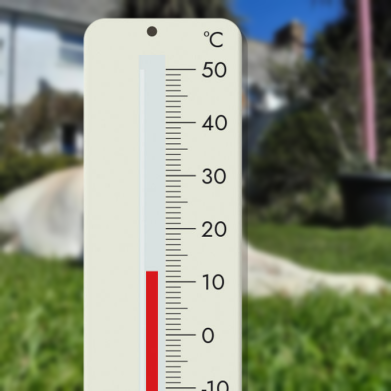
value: 12°C
